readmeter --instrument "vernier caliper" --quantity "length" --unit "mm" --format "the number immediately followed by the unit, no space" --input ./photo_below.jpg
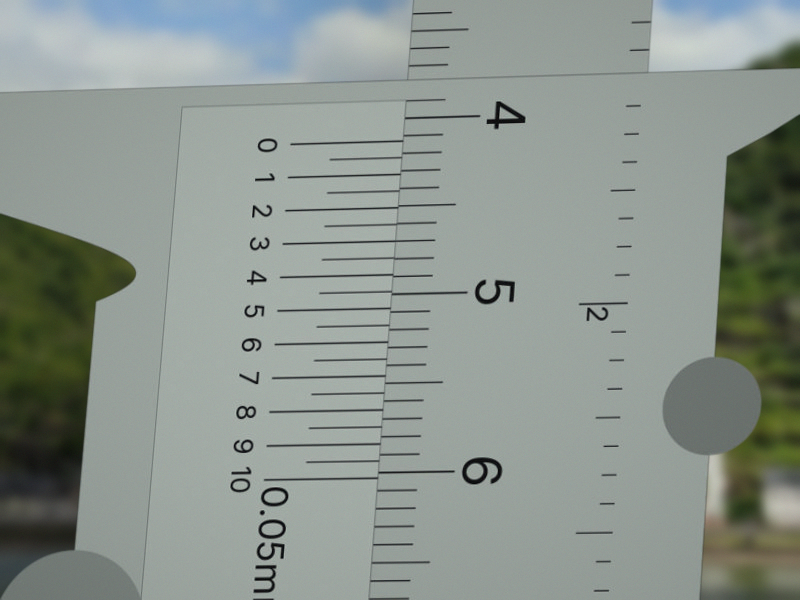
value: 41.3mm
